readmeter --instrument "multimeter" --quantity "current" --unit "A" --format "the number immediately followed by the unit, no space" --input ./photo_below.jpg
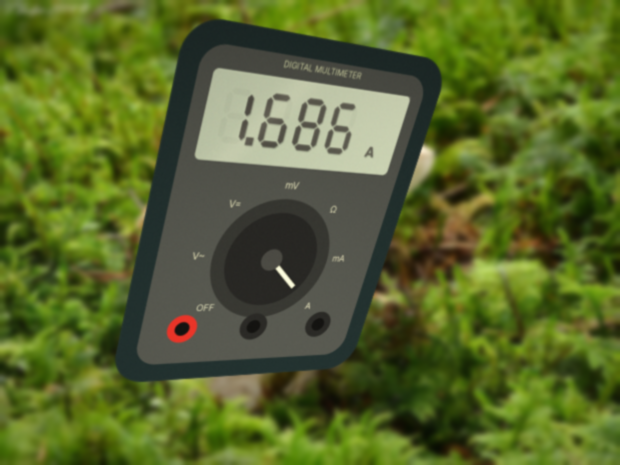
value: 1.686A
